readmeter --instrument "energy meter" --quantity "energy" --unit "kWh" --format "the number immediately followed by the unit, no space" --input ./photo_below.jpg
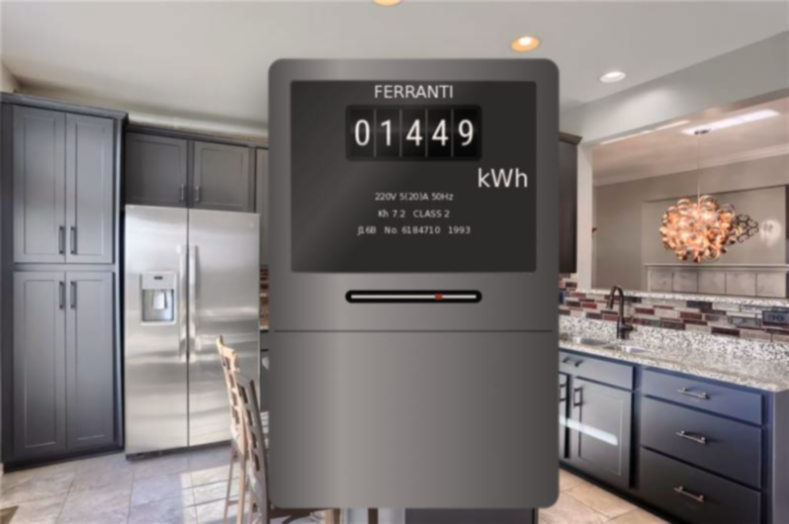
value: 1449kWh
